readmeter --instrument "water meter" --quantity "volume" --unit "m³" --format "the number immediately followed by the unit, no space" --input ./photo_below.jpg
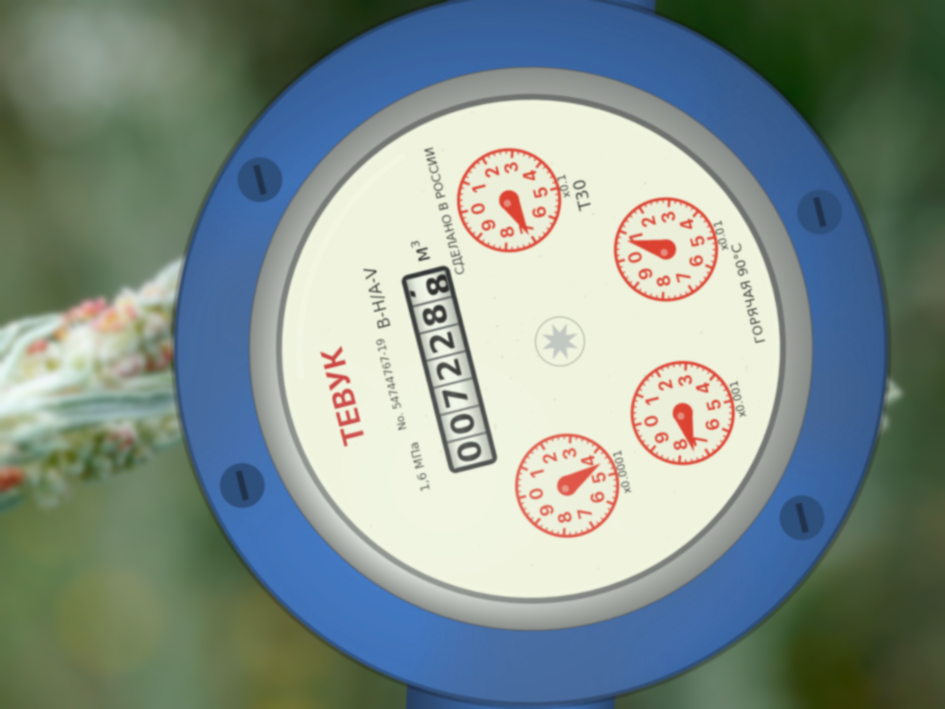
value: 72287.7074m³
